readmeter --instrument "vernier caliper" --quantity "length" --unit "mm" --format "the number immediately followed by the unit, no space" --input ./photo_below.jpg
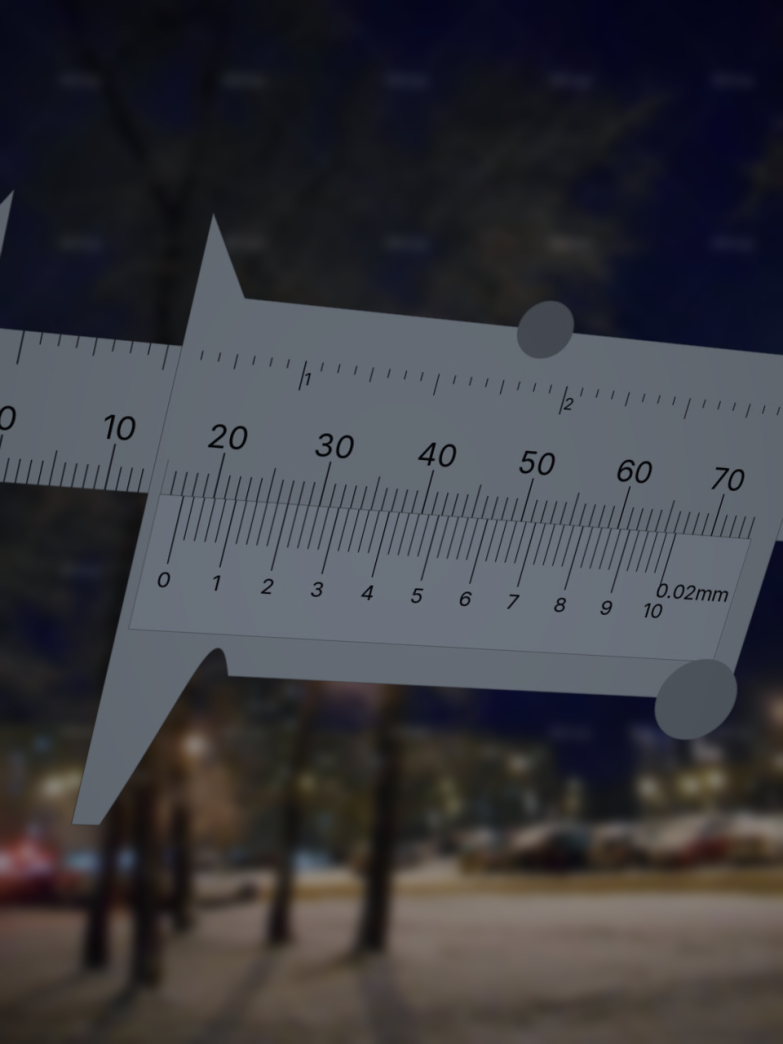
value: 17.2mm
